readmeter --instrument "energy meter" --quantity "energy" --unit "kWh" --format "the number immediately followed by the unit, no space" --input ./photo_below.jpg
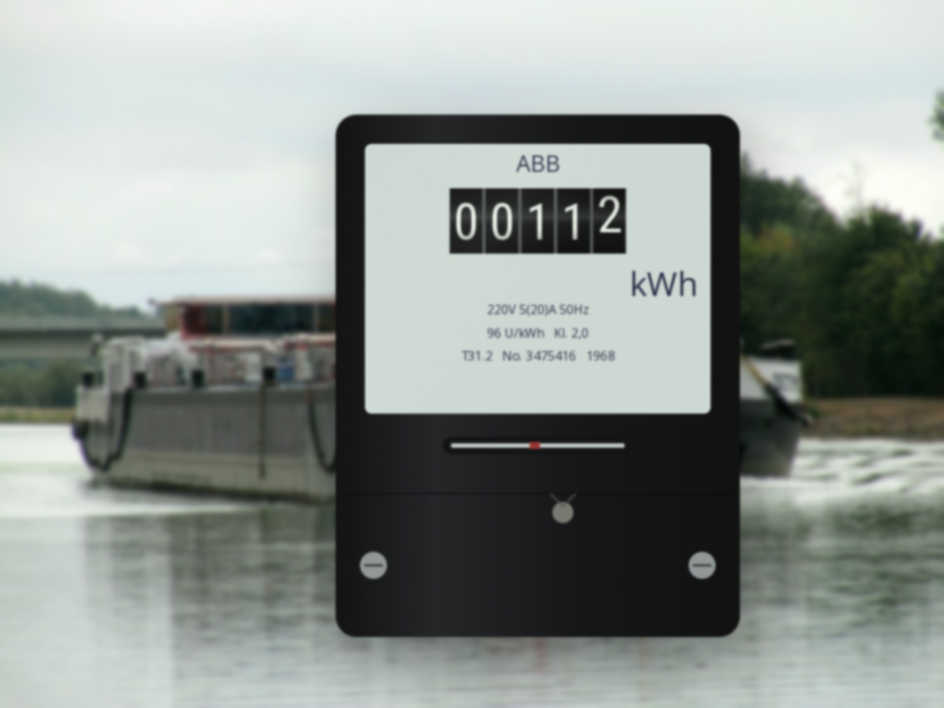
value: 112kWh
